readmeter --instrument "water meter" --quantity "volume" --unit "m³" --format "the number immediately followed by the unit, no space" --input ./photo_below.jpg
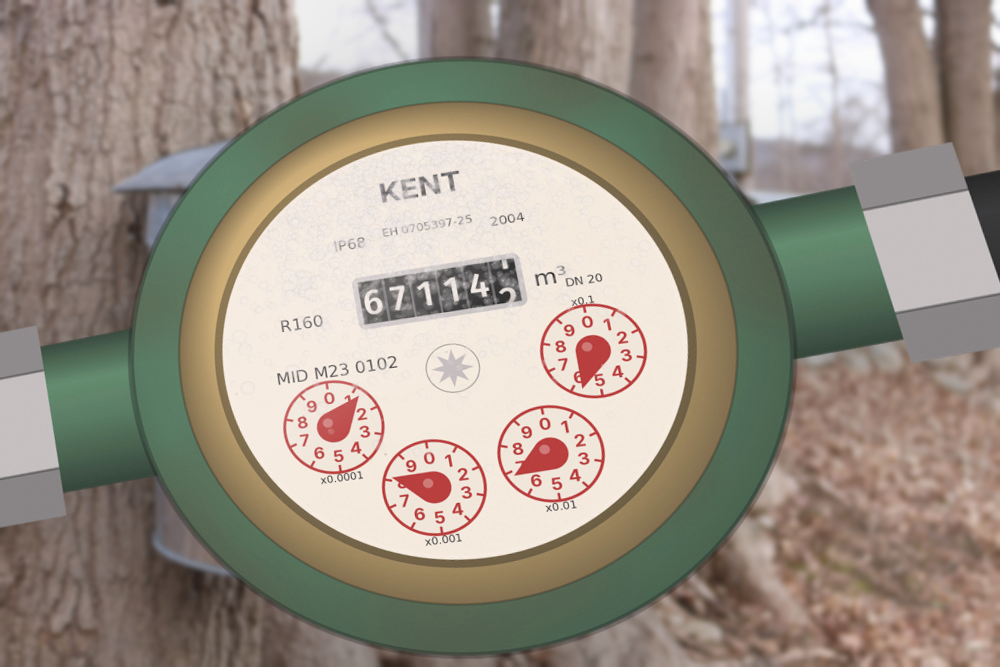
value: 671141.5681m³
